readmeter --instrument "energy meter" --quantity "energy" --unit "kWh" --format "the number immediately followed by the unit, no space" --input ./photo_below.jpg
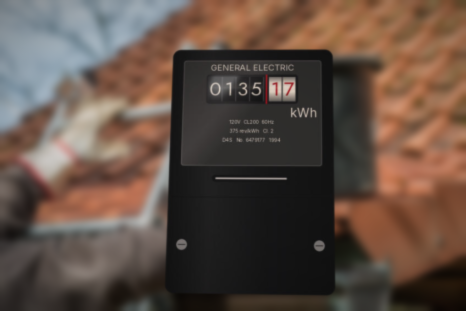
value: 135.17kWh
